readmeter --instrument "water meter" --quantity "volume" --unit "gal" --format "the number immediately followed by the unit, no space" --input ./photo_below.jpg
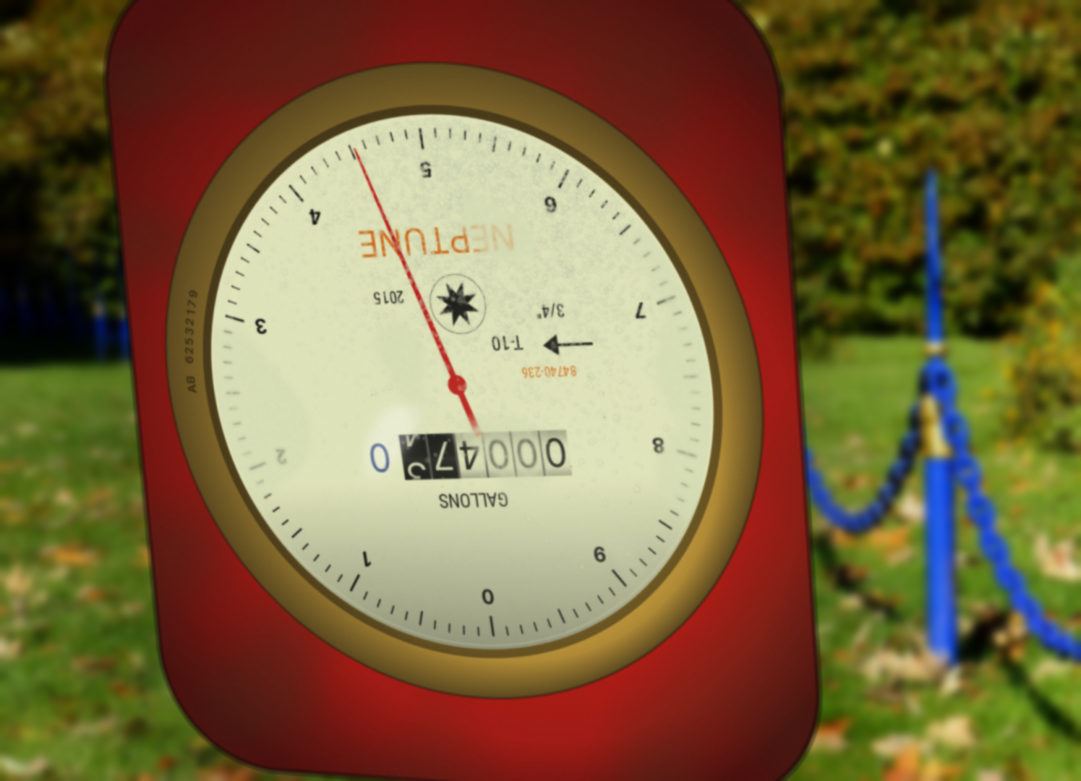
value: 4734.5gal
